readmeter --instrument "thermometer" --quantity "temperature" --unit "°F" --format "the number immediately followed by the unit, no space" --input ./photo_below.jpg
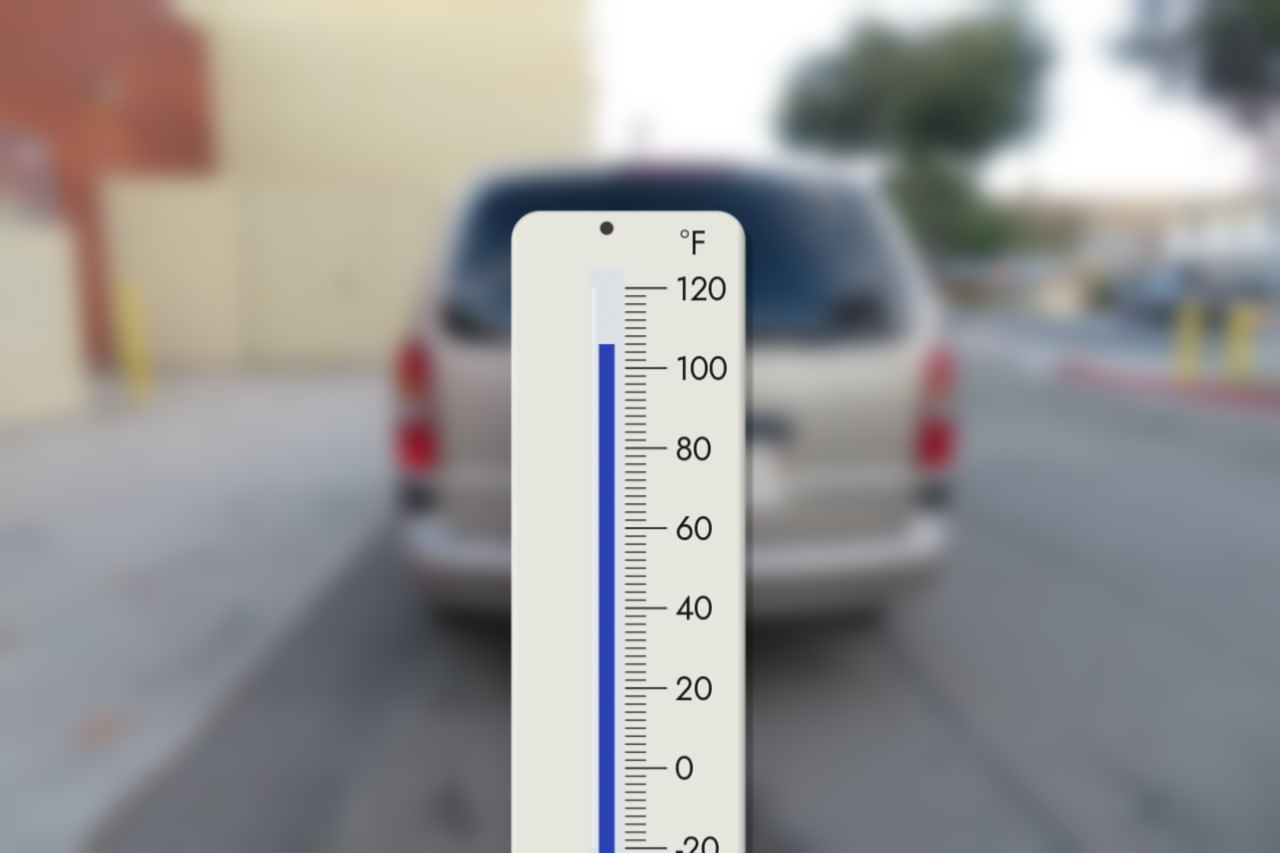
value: 106°F
